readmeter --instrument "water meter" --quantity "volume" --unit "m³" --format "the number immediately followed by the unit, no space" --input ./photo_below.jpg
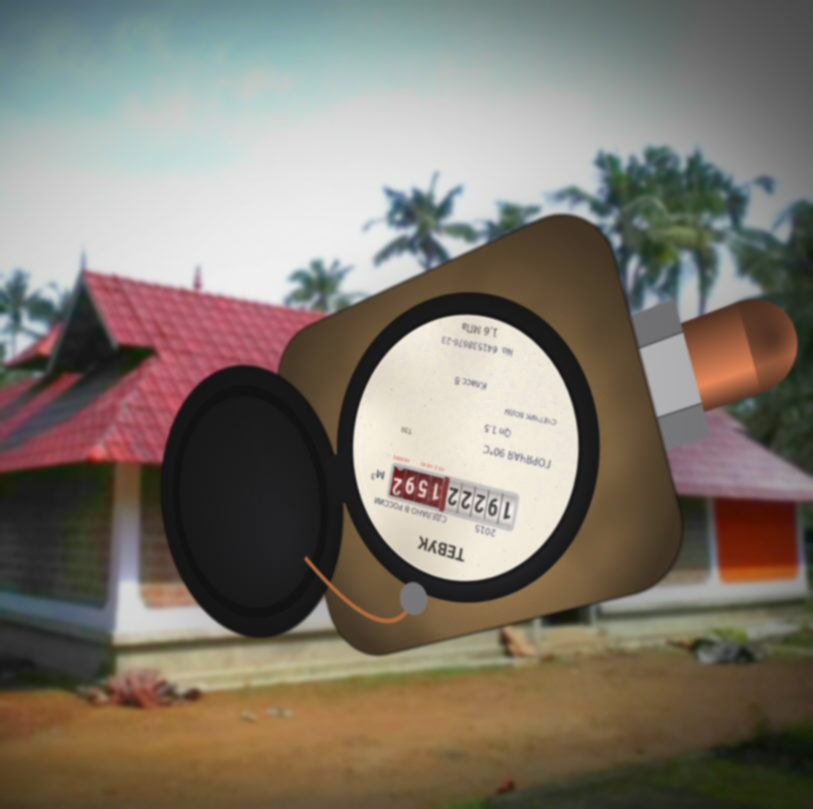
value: 19222.1592m³
